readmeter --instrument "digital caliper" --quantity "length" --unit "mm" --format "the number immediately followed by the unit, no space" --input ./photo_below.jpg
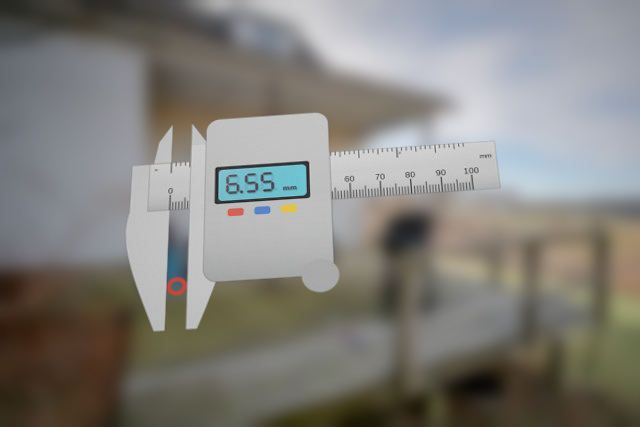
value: 6.55mm
